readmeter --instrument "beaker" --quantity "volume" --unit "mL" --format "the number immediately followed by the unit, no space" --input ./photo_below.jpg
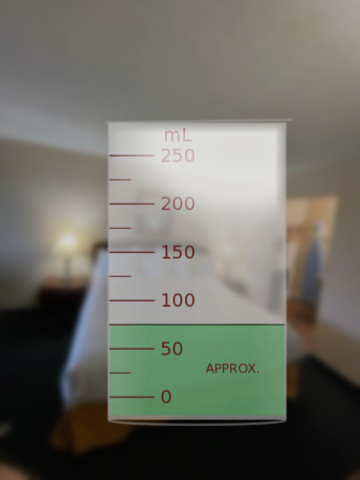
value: 75mL
